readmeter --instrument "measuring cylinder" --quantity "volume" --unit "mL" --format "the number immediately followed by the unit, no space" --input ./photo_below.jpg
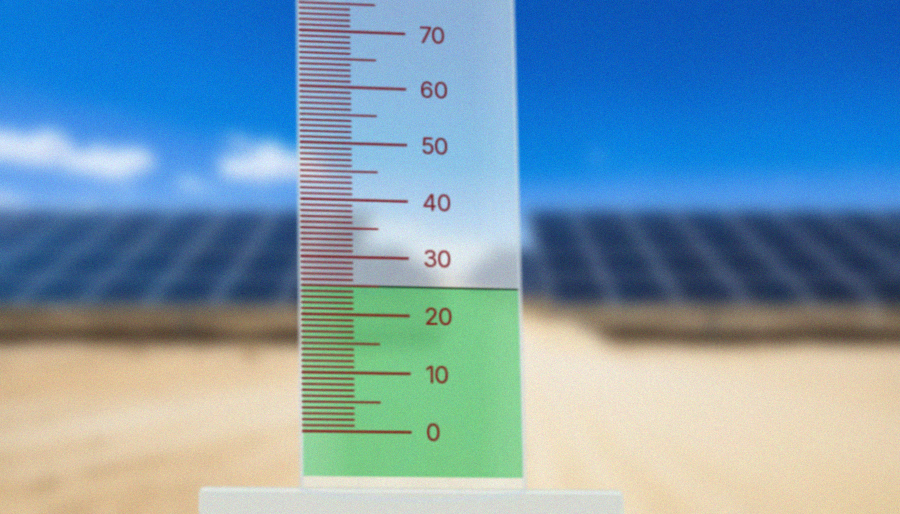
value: 25mL
